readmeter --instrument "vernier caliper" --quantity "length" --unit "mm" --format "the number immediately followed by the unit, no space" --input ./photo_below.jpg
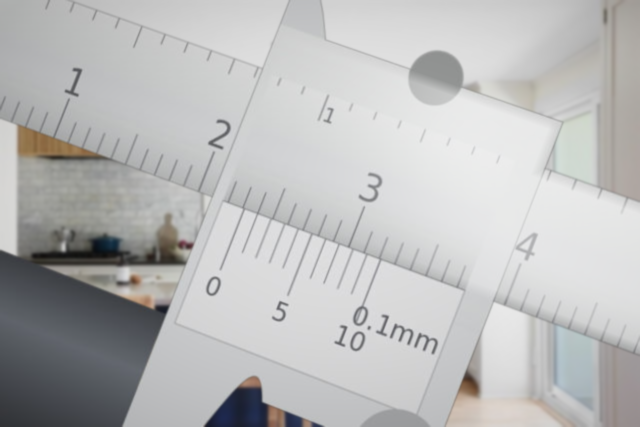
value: 23.1mm
